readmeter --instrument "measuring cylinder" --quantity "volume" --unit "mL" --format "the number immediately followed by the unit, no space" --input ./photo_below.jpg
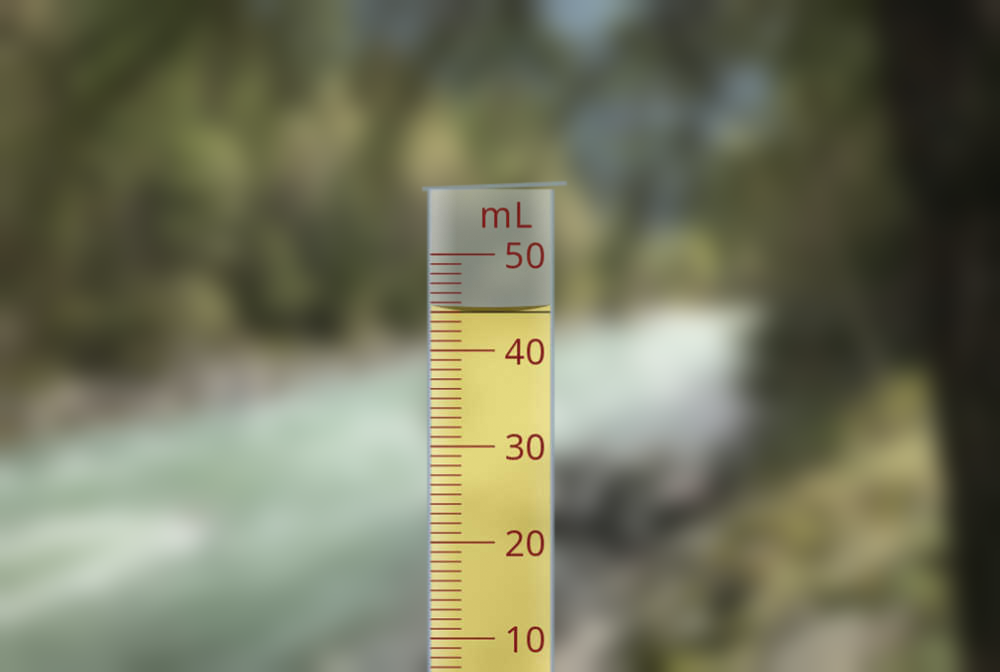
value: 44mL
